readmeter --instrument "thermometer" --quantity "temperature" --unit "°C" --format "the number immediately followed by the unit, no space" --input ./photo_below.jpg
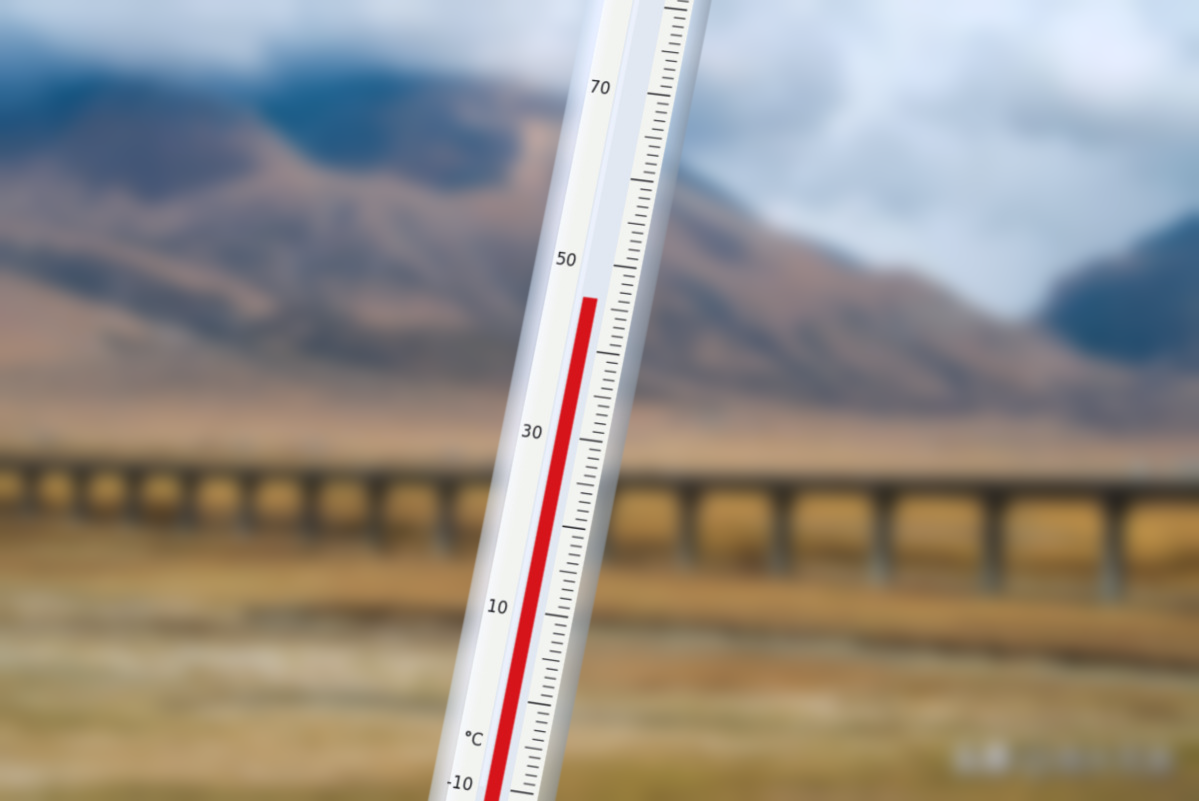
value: 46°C
